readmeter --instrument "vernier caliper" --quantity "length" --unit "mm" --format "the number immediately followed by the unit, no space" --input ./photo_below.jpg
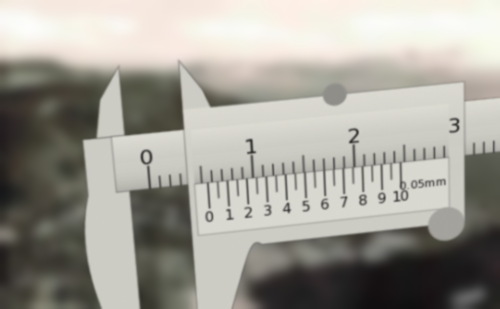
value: 5.6mm
